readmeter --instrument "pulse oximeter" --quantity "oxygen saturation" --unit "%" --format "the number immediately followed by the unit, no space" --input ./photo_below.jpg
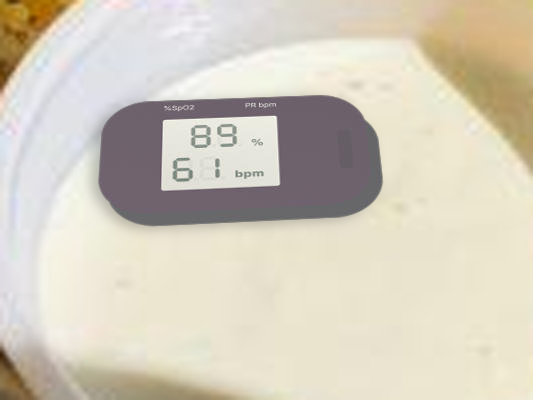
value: 89%
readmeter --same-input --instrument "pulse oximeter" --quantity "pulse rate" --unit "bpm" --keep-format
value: 61bpm
